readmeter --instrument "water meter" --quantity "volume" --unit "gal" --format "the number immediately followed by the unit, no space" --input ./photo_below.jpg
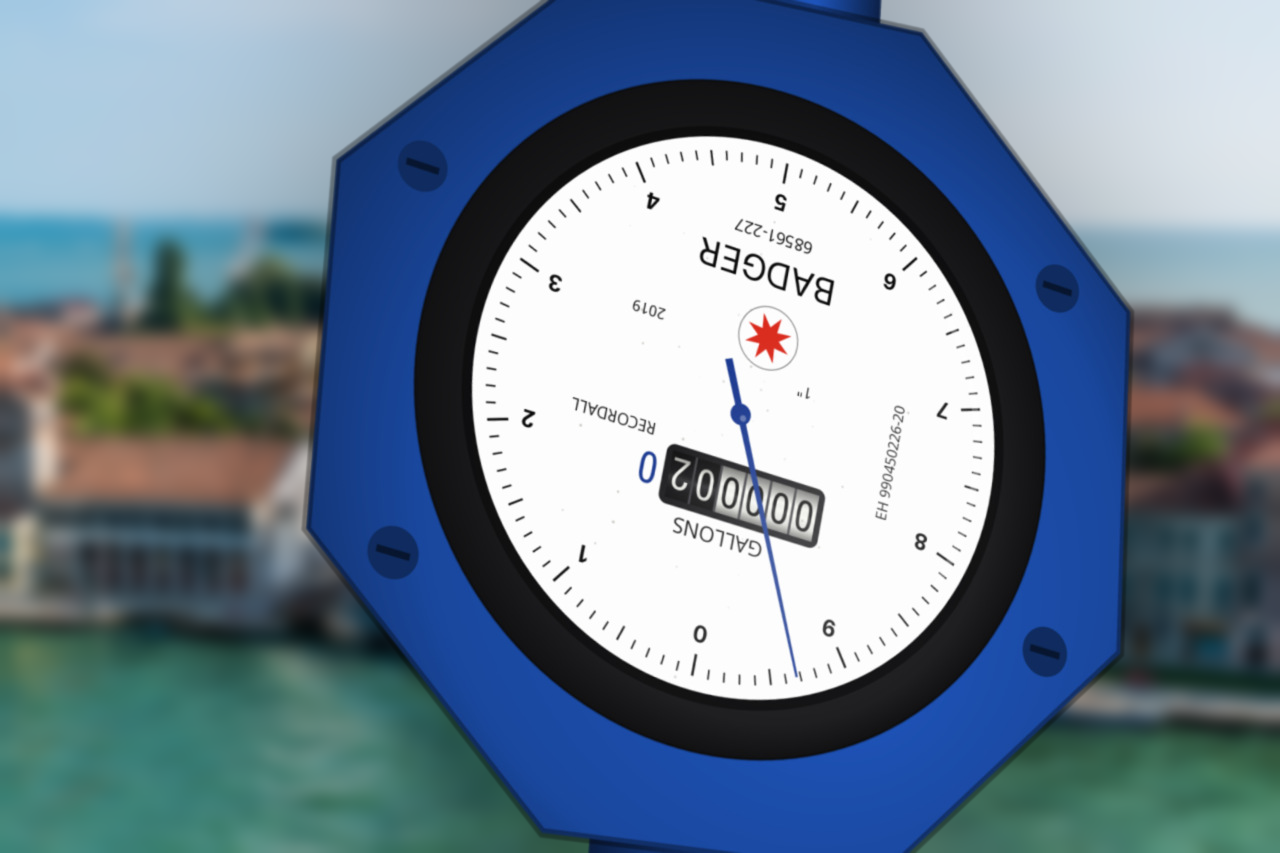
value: 19.3gal
